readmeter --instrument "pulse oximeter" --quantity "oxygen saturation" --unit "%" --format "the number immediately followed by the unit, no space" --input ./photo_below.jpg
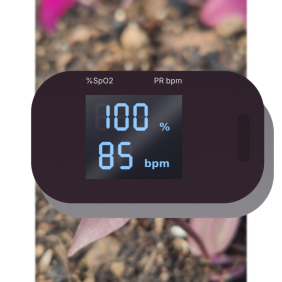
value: 100%
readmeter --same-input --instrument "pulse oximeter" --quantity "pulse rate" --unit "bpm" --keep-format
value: 85bpm
